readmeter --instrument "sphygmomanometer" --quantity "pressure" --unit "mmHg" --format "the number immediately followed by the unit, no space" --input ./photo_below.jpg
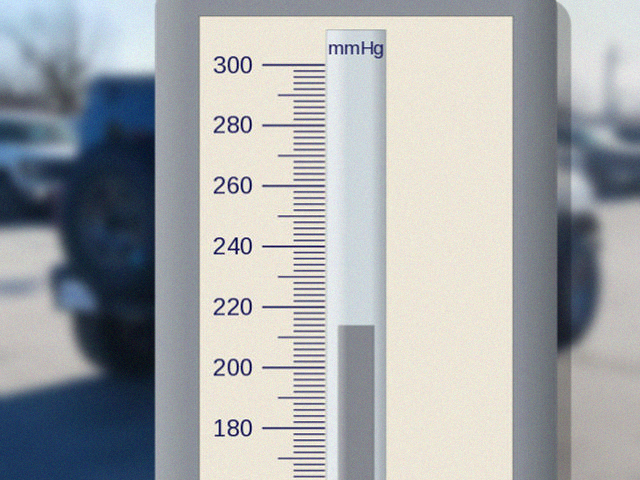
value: 214mmHg
